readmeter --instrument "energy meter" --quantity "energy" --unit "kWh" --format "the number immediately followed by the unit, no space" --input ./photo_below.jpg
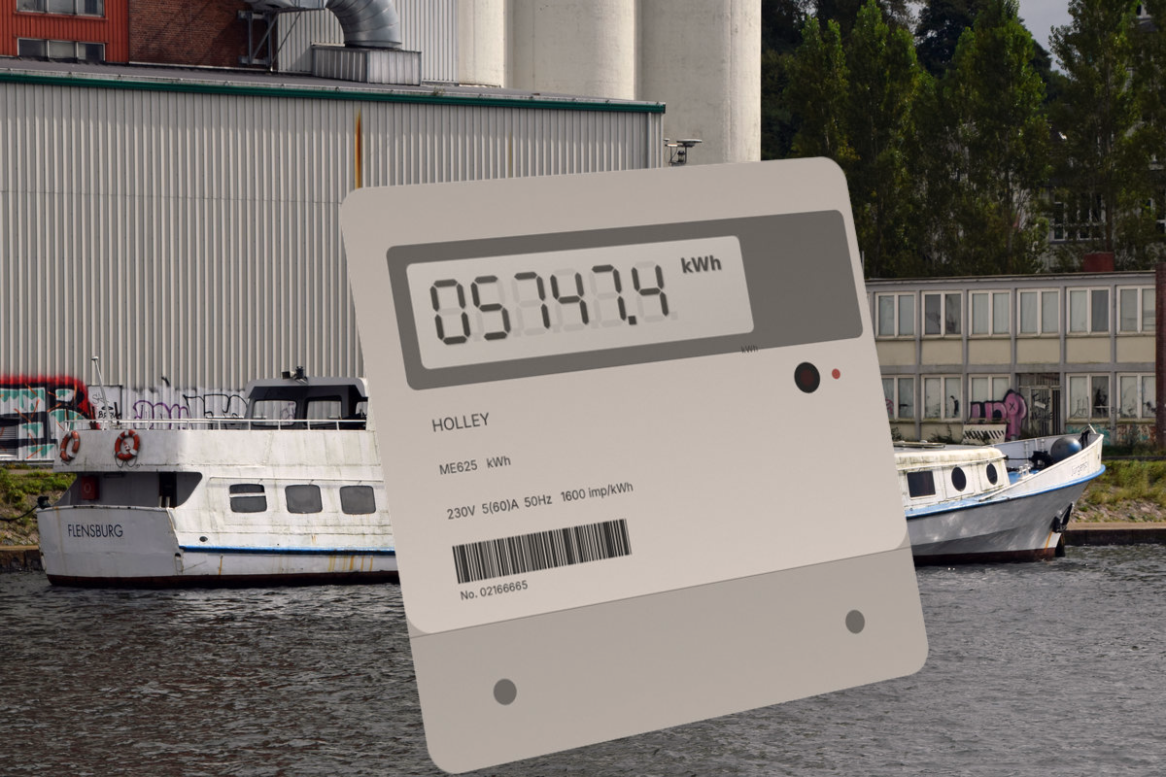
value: 5747.4kWh
